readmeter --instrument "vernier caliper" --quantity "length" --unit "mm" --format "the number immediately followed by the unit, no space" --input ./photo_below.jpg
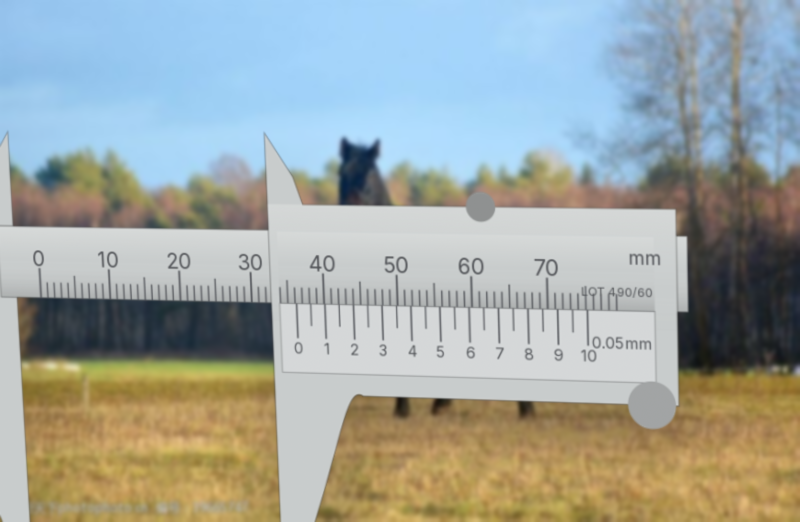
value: 36.2mm
